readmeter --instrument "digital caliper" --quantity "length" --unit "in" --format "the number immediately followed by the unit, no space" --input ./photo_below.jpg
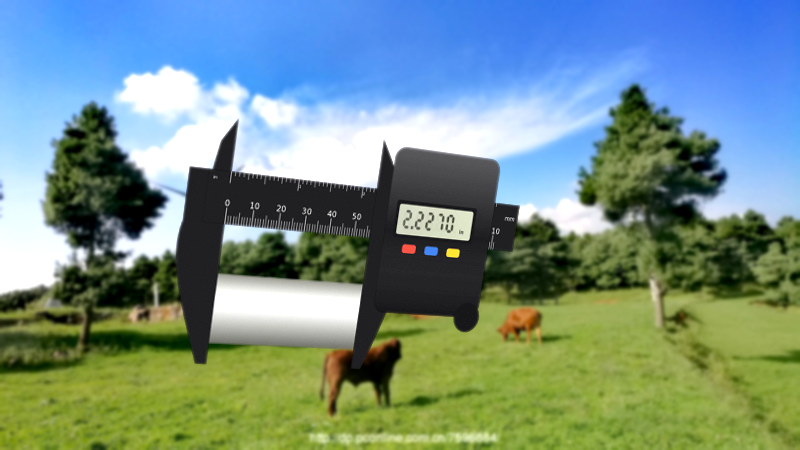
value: 2.2270in
